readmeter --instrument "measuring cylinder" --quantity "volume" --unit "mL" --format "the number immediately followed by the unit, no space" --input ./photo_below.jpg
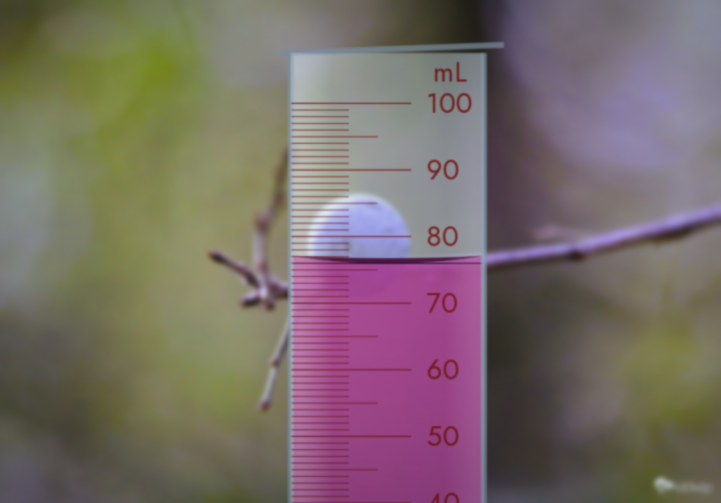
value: 76mL
